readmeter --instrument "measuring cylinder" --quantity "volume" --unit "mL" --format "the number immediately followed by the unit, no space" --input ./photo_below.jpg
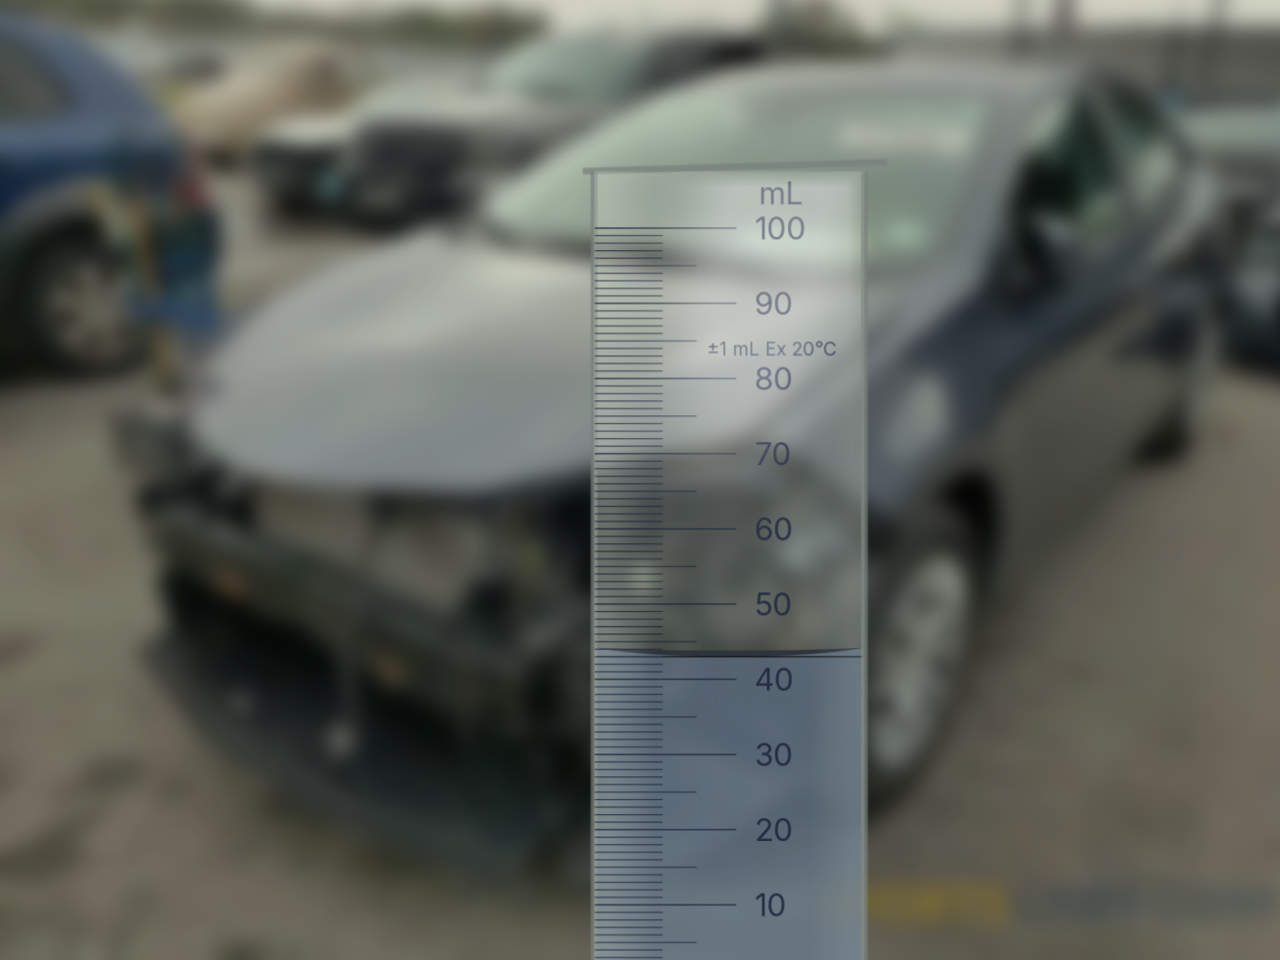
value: 43mL
